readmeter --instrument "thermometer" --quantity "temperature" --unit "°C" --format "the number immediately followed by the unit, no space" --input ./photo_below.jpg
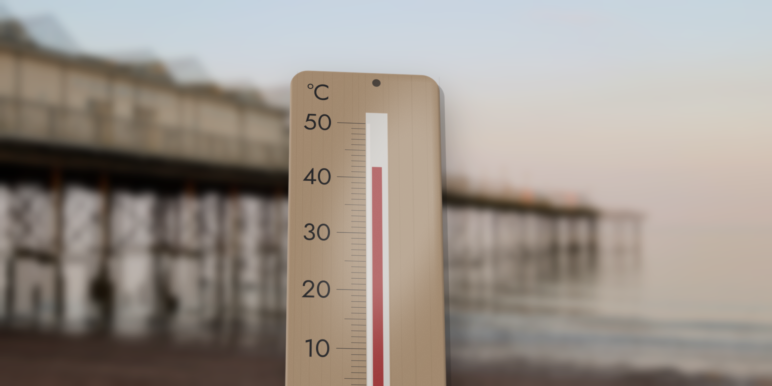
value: 42°C
